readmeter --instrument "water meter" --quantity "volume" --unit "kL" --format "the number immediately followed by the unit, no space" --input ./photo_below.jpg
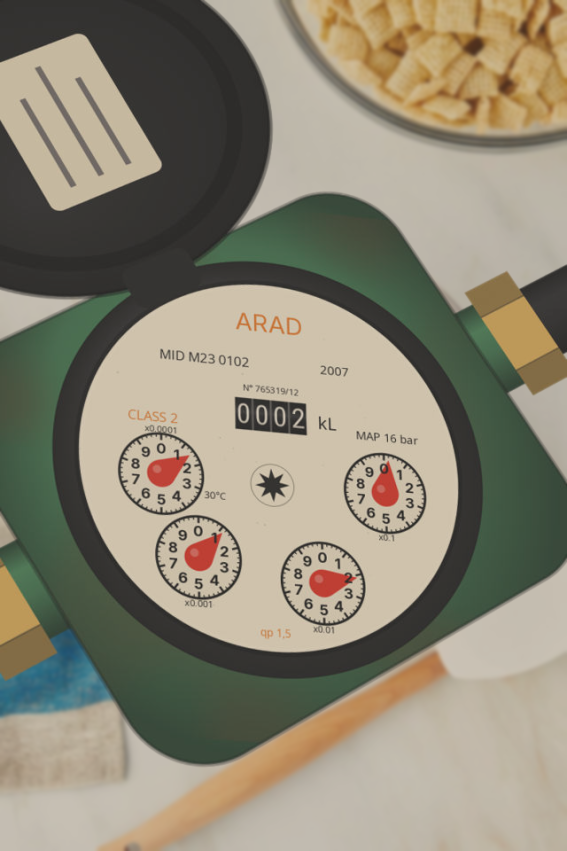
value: 2.0211kL
